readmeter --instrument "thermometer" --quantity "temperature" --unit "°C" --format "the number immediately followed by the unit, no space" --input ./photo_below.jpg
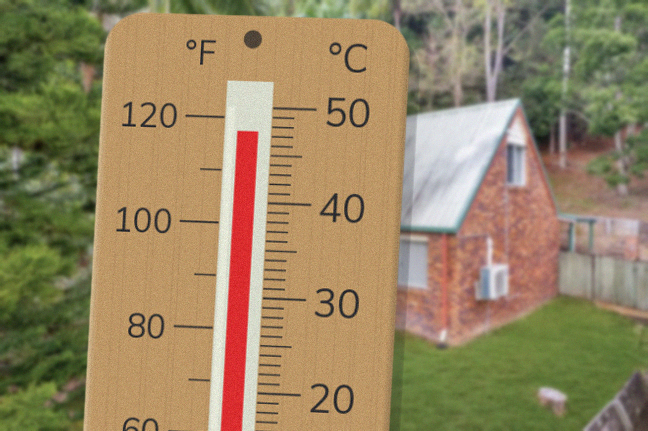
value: 47.5°C
